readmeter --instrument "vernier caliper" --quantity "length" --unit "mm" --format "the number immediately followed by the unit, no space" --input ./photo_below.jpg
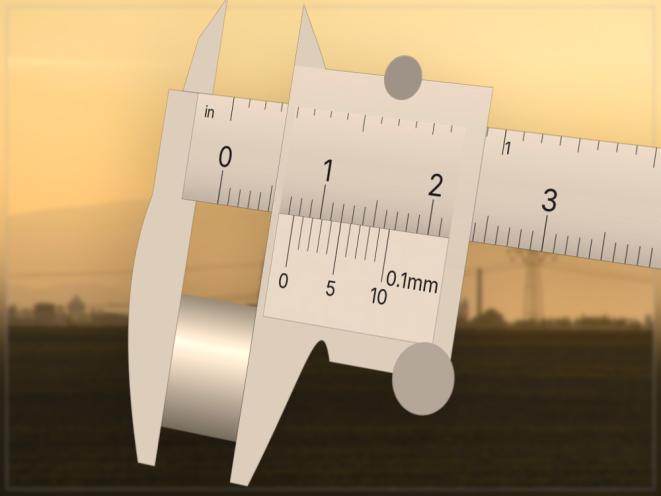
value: 7.5mm
